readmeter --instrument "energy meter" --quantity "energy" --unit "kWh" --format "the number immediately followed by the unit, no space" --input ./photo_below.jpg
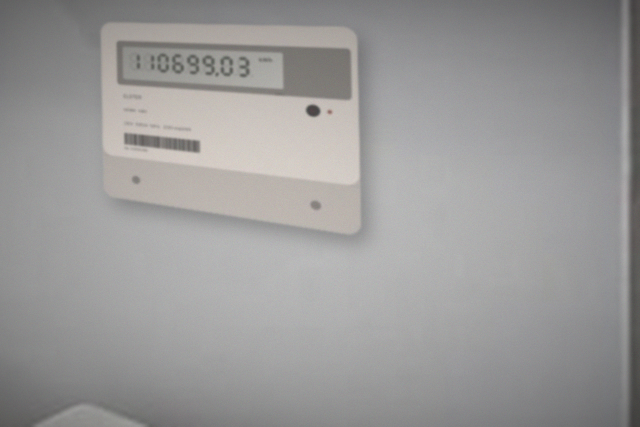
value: 110699.03kWh
